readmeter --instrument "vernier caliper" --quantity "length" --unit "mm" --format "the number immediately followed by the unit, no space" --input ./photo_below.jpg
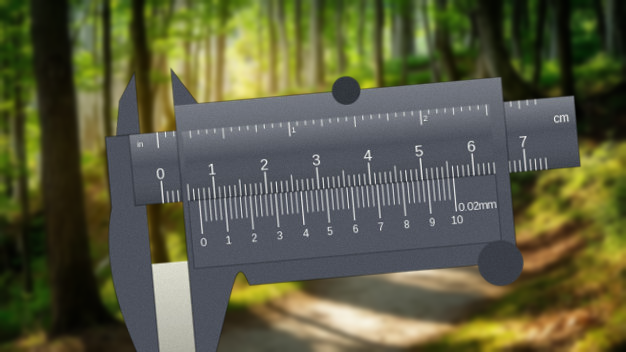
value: 7.0mm
